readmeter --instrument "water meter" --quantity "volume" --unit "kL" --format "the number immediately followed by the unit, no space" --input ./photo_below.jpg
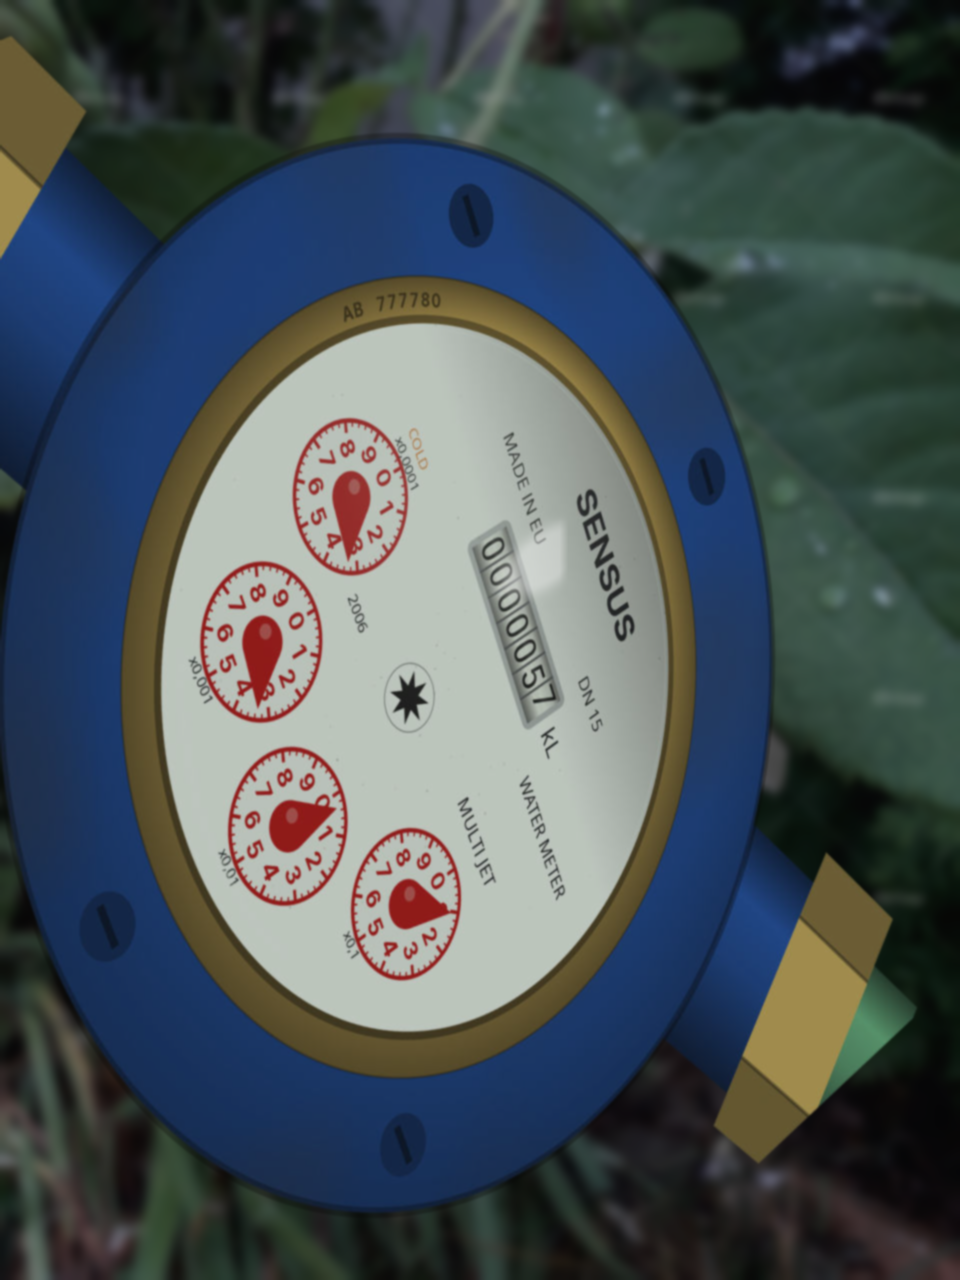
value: 57.1033kL
